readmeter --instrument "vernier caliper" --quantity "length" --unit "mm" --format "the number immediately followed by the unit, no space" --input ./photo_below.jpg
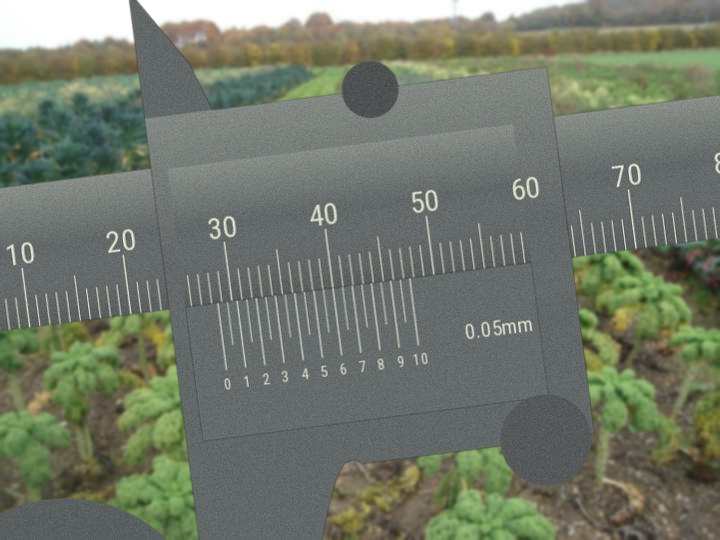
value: 28.6mm
